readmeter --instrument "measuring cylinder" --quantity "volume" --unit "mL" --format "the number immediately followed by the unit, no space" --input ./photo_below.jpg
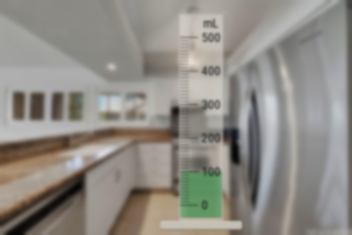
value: 100mL
